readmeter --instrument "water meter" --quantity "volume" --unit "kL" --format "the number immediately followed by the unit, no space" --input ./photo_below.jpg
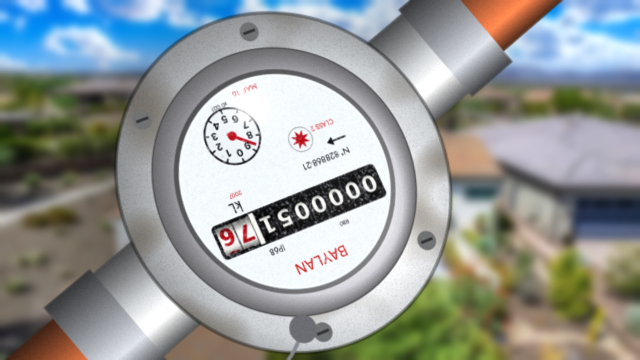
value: 51.758kL
